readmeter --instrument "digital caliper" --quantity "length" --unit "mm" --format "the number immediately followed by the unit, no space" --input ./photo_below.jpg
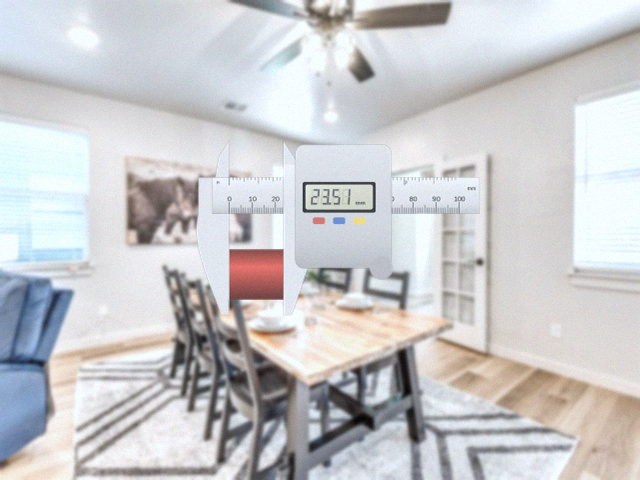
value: 23.51mm
